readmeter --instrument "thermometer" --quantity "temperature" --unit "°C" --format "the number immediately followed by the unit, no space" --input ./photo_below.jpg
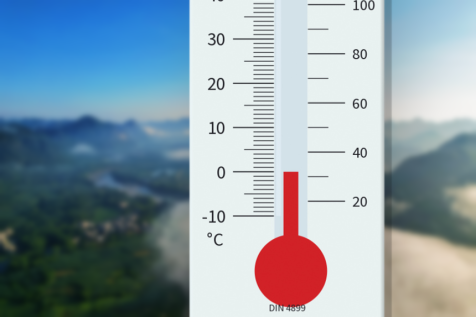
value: 0°C
